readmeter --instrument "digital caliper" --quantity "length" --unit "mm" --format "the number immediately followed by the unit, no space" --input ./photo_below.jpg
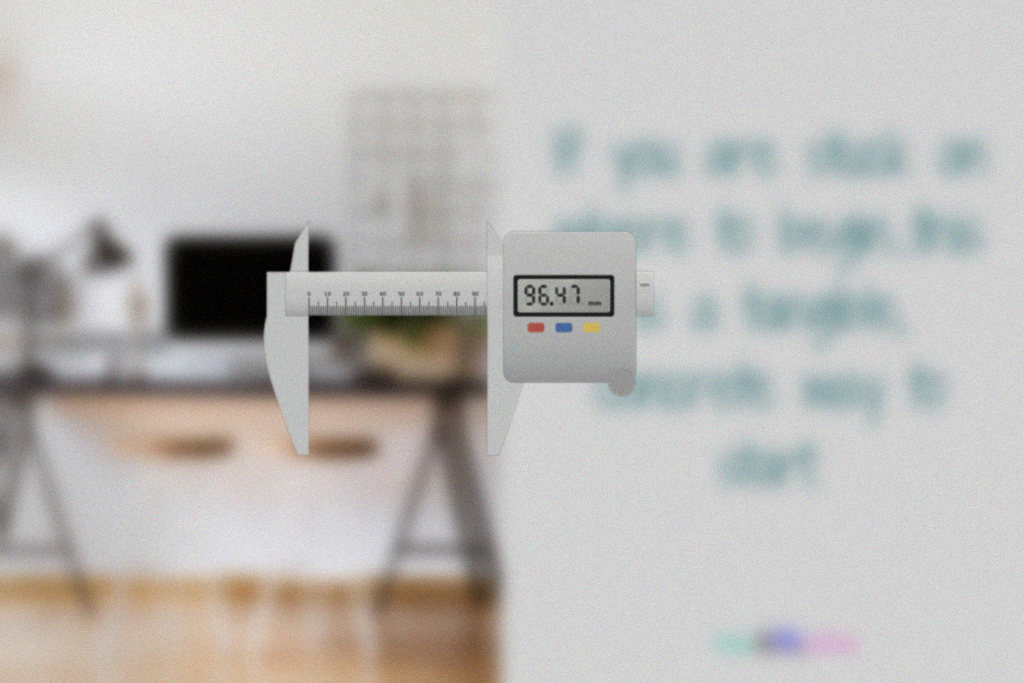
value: 96.47mm
